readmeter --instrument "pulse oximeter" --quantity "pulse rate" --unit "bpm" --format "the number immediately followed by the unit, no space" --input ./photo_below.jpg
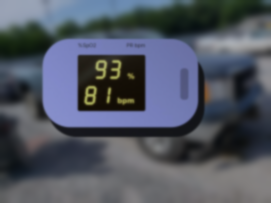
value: 81bpm
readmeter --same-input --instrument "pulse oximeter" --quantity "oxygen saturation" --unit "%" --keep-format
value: 93%
